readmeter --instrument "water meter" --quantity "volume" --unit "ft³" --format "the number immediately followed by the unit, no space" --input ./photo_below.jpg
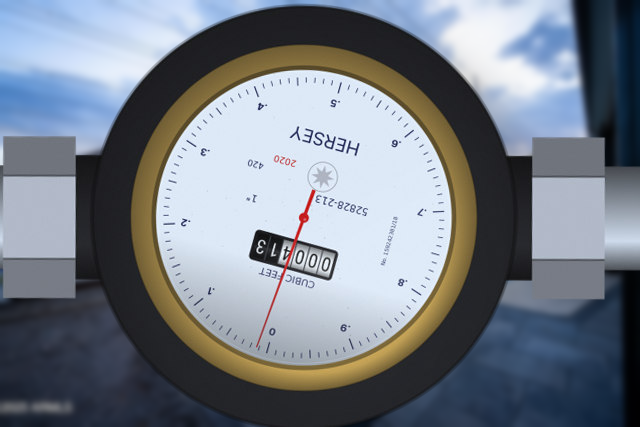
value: 413.01ft³
